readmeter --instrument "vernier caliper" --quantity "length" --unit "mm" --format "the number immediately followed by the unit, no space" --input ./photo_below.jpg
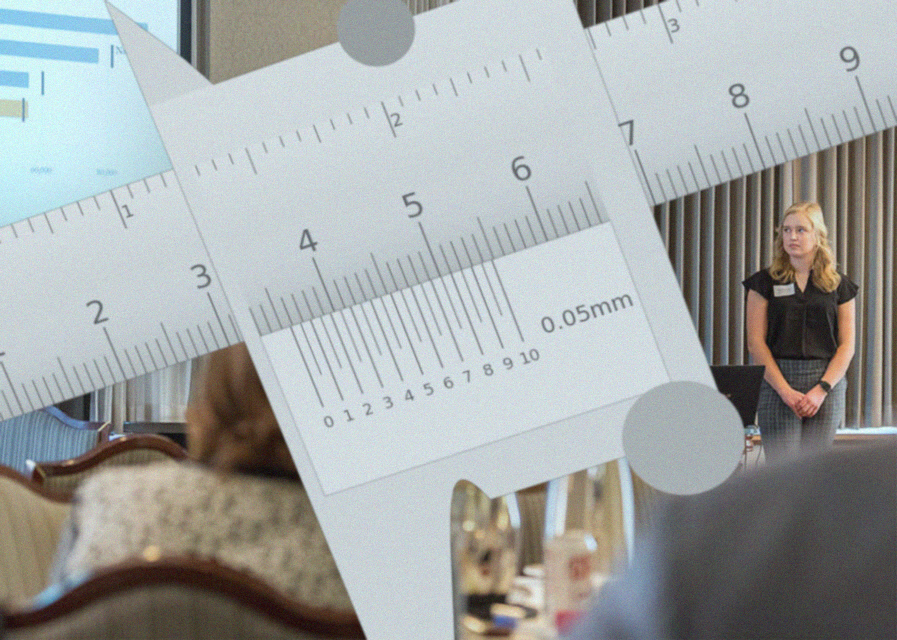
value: 35.8mm
